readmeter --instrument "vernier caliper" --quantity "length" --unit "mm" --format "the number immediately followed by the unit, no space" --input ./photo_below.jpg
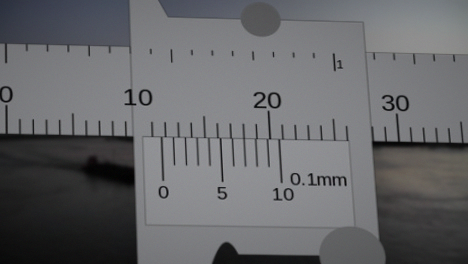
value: 11.7mm
